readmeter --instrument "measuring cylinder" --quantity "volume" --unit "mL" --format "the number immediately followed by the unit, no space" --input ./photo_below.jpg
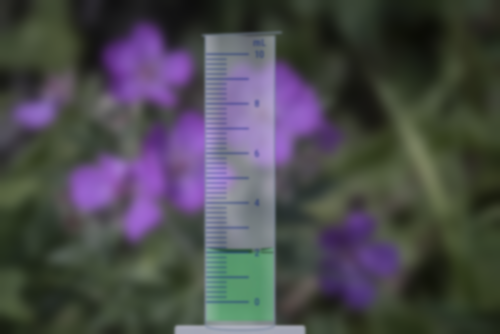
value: 2mL
